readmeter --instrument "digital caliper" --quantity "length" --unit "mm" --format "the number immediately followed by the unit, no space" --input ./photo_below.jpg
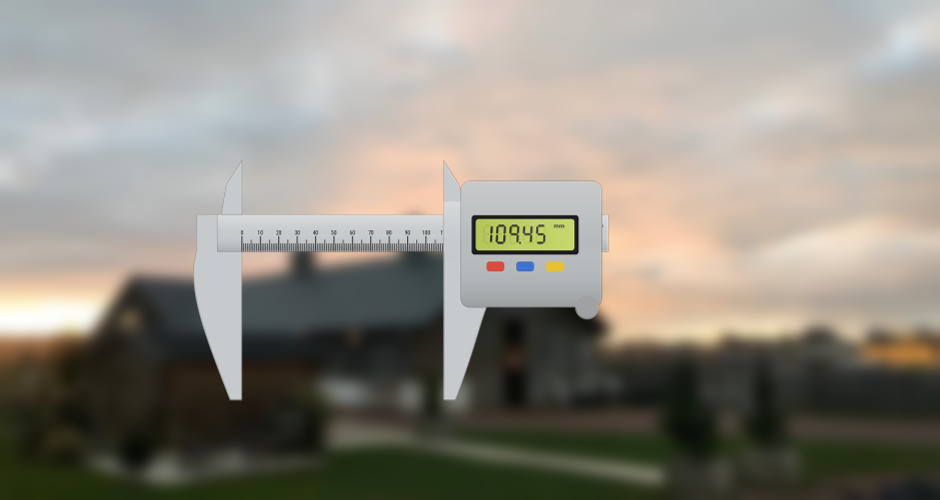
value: 109.45mm
